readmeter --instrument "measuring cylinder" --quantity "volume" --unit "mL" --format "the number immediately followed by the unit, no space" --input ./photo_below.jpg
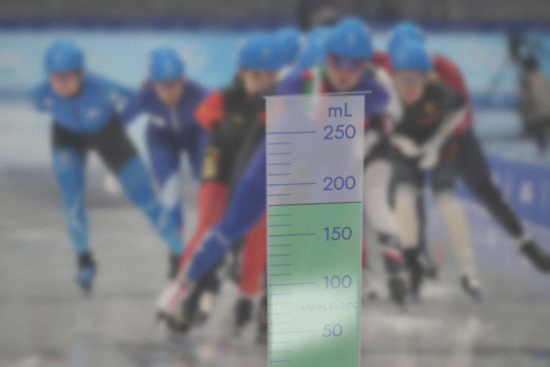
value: 180mL
